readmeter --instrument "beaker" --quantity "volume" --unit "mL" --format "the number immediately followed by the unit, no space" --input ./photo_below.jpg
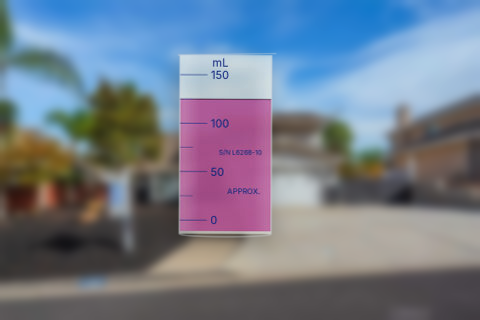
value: 125mL
